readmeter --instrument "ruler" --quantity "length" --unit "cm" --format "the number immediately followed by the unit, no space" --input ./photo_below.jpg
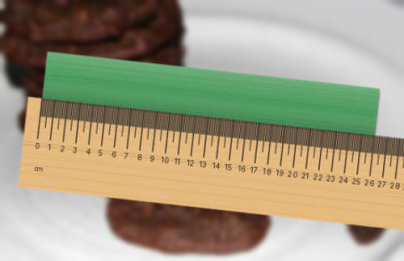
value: 26cm
